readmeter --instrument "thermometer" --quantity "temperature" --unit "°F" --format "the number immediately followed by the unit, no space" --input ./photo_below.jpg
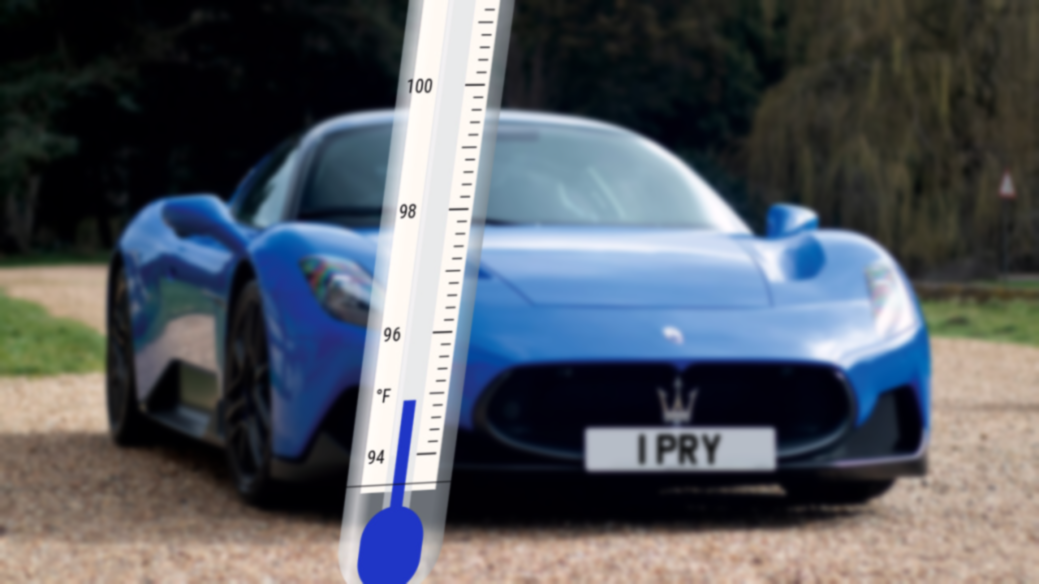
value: 94.9°F
